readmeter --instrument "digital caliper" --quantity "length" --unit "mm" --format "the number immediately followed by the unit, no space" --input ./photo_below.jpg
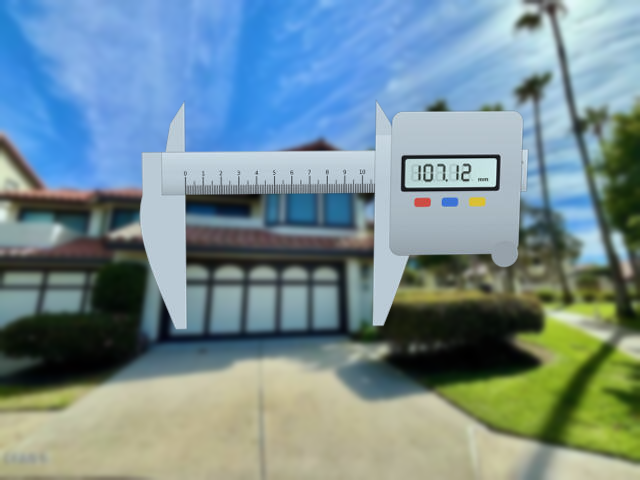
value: 107.12mm
